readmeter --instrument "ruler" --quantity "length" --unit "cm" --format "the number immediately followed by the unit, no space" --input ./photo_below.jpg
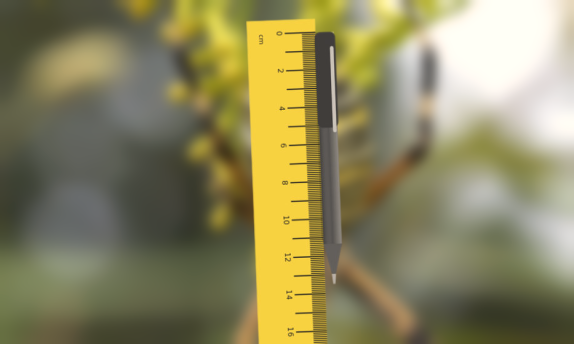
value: 13.5cm
